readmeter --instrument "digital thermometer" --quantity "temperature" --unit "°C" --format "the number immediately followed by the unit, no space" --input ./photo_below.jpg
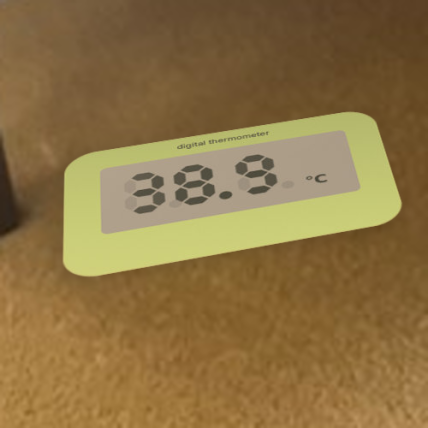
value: 38.9°C
